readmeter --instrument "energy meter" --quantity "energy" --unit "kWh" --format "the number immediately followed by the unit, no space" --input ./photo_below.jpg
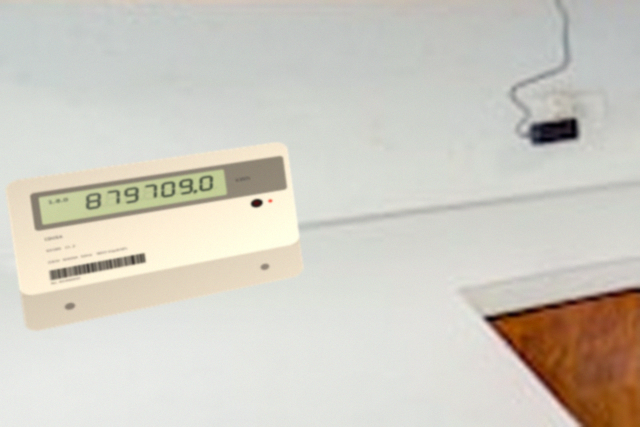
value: 879709.0kWh
